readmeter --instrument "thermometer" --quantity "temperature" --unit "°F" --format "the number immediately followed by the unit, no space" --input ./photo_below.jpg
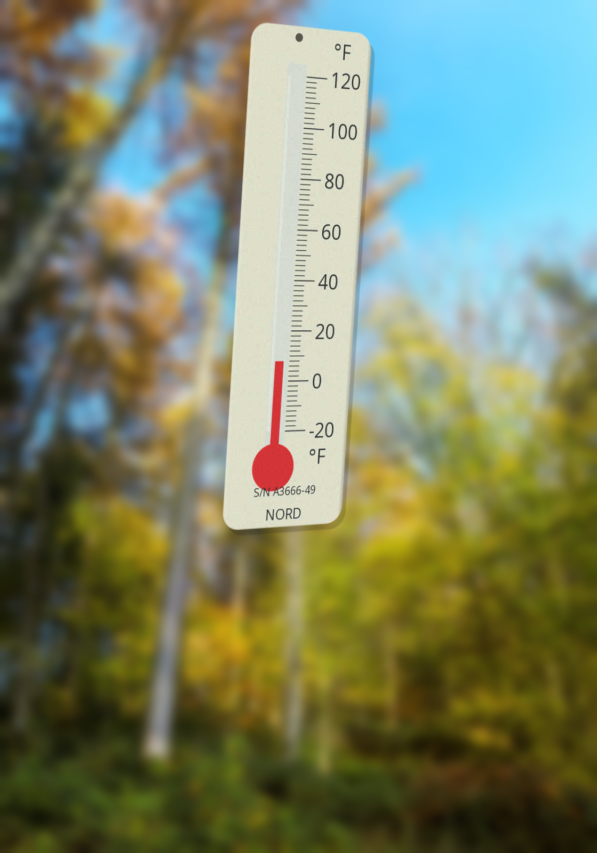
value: 8°F
